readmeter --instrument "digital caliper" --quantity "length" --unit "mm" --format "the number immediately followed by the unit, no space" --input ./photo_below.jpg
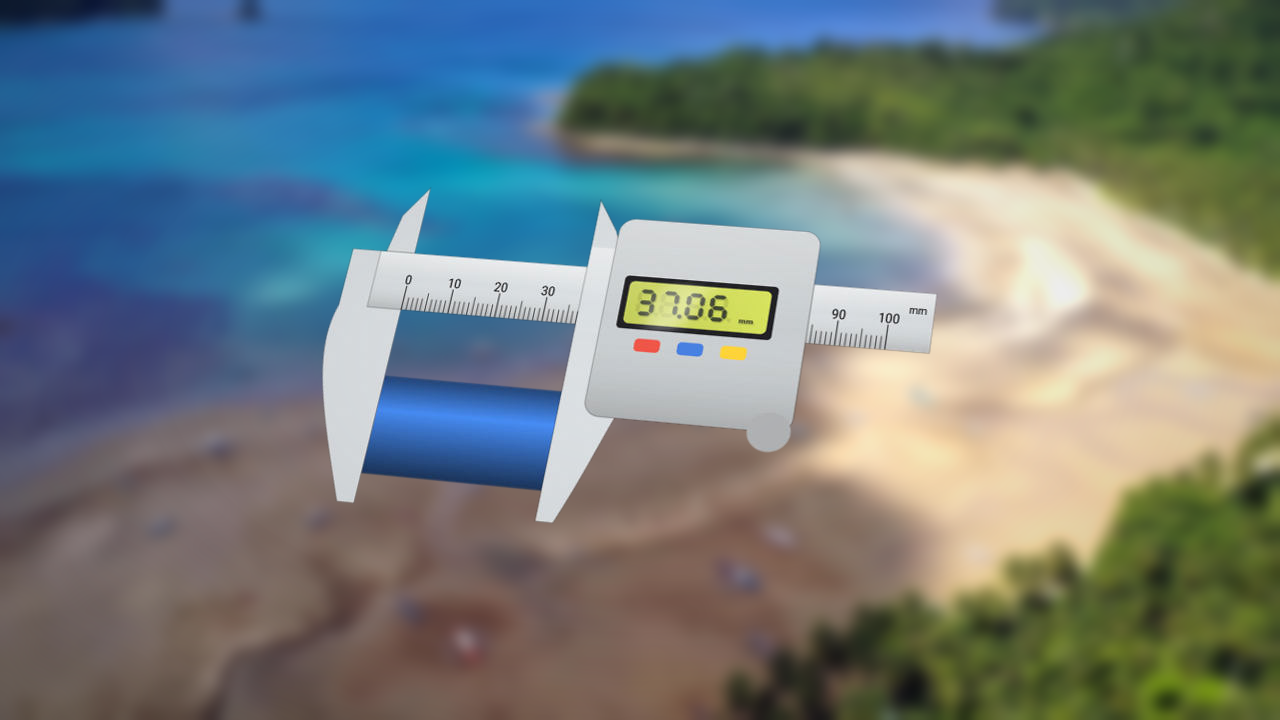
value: 37.06mm
